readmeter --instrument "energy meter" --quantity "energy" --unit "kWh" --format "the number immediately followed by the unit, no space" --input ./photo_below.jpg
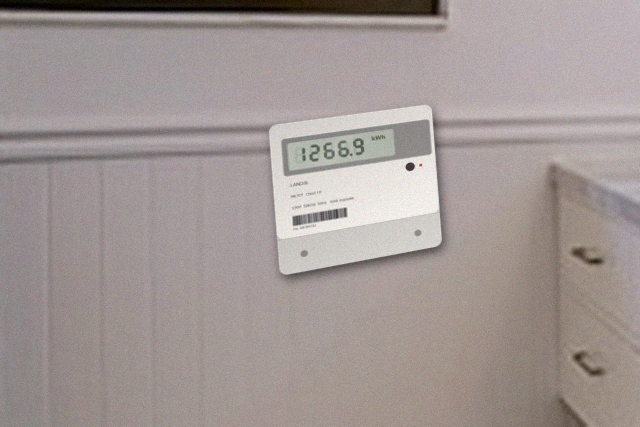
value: 1266.9kWh
